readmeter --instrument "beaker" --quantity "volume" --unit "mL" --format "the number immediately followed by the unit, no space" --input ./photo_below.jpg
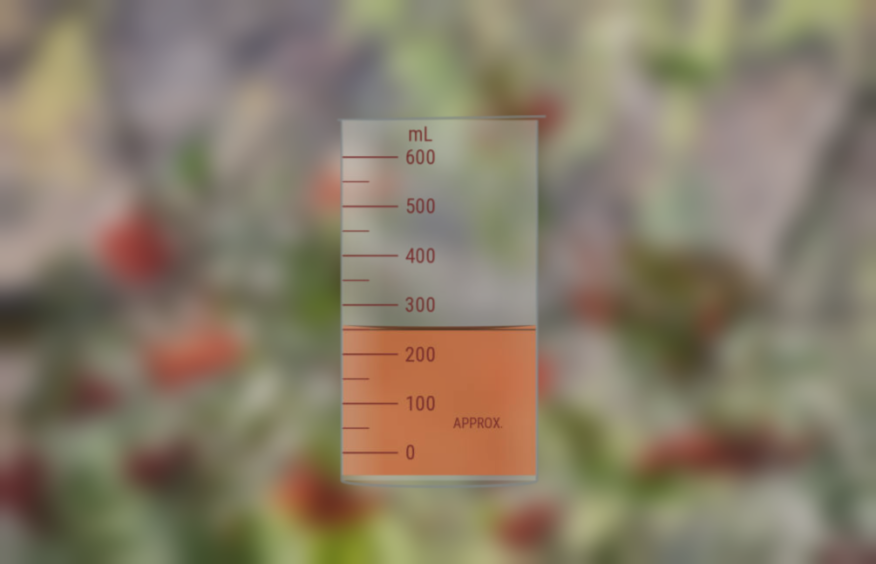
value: 250mL
